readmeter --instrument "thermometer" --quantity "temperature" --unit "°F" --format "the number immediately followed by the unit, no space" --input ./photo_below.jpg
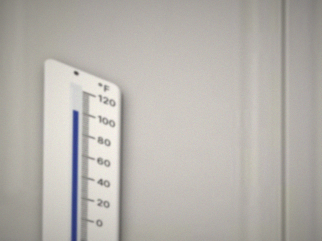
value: 100°F
